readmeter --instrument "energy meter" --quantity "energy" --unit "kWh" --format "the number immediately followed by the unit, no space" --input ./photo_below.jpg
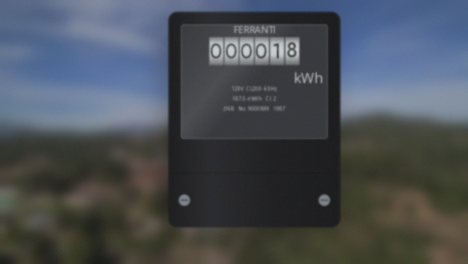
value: 18kWh
